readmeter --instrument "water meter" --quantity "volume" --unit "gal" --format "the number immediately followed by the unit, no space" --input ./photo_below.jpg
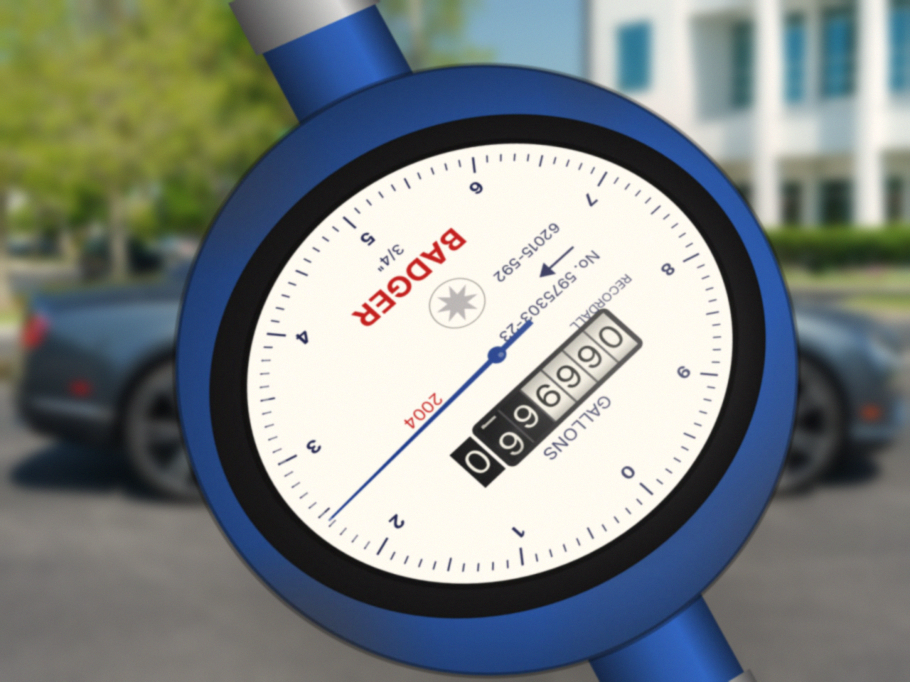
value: 669662.4gal
